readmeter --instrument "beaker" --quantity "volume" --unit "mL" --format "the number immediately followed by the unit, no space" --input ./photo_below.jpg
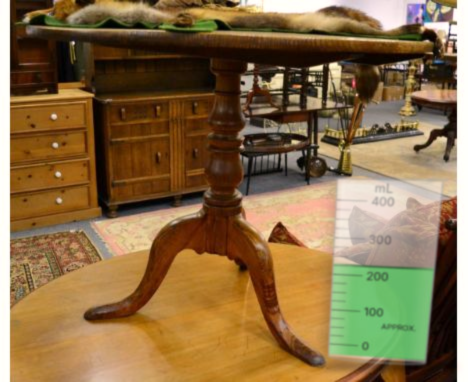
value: 225mL
